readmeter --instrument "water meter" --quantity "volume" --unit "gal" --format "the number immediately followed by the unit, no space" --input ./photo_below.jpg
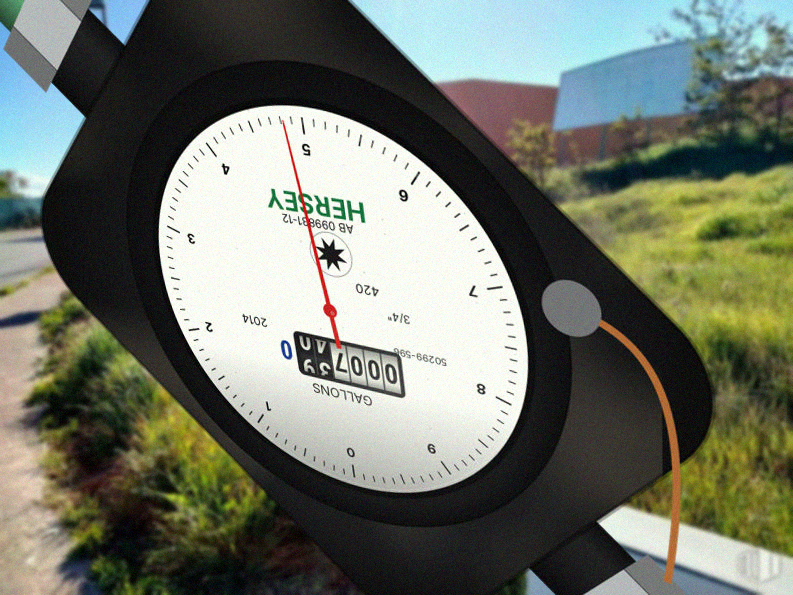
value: 7394.8gal
